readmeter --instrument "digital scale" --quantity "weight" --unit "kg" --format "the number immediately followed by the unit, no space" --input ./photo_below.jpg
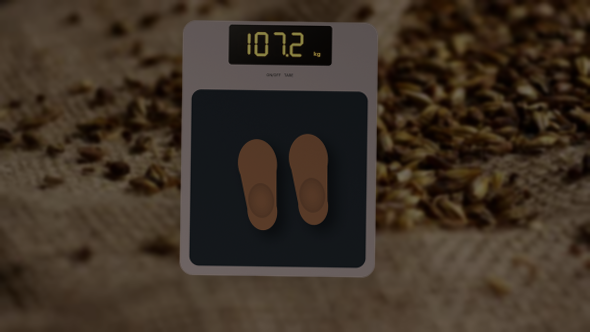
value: 107.2kg
